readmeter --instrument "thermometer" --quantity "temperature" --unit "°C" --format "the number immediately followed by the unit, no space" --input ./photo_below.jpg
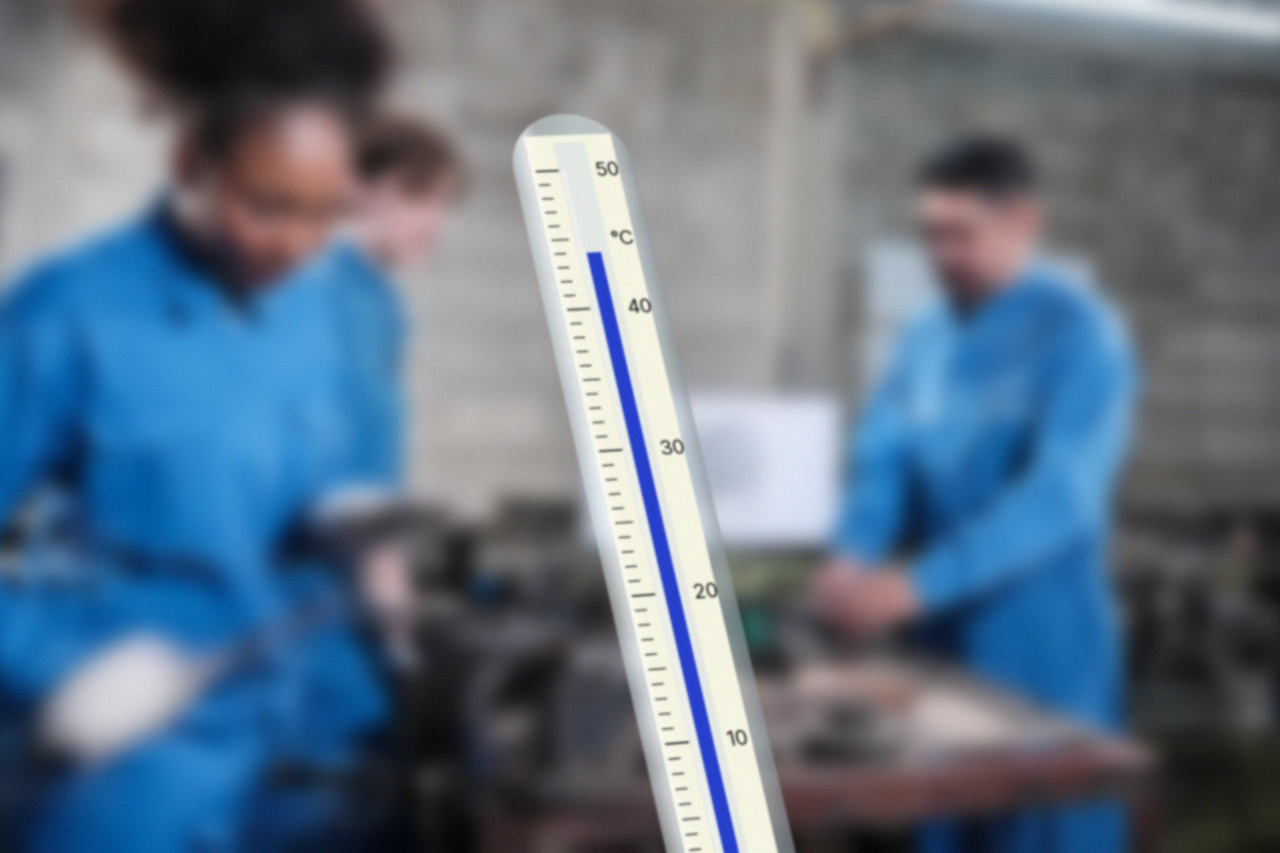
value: 44°C
